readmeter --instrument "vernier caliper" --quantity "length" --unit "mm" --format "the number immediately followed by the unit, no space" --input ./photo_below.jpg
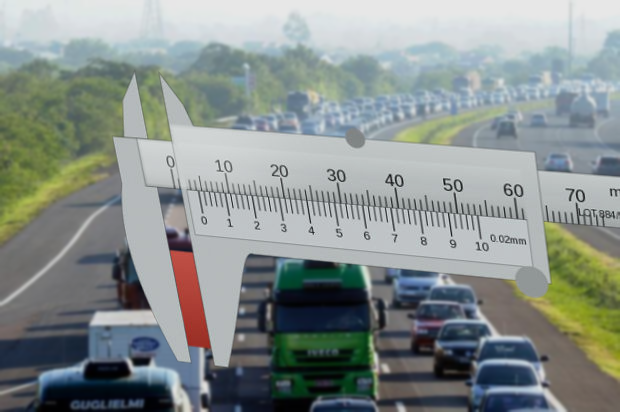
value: 4.4mm
